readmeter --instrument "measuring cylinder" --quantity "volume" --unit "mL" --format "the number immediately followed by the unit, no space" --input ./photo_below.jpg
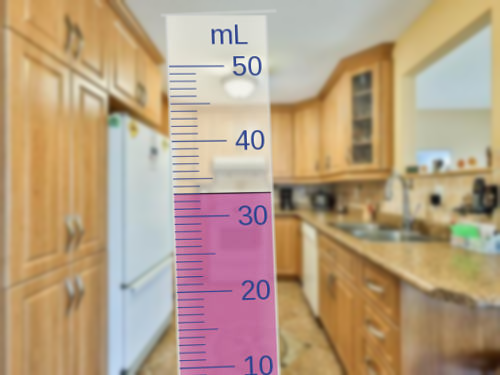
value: 33mL
